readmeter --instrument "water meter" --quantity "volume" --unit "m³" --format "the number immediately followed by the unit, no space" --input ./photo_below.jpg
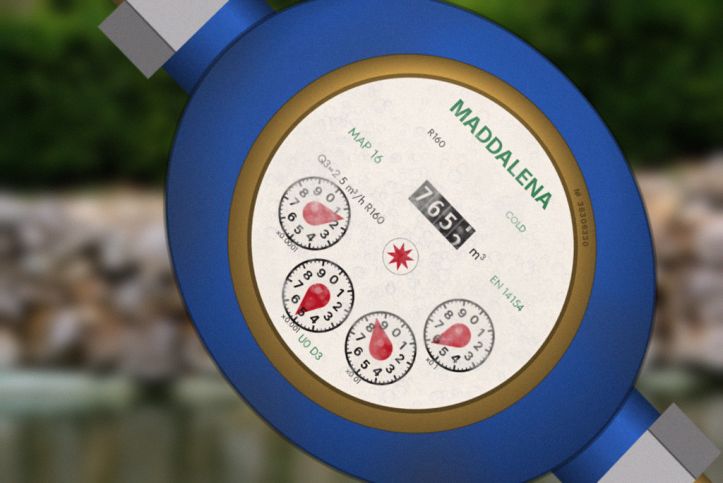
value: 7651.5851m³
